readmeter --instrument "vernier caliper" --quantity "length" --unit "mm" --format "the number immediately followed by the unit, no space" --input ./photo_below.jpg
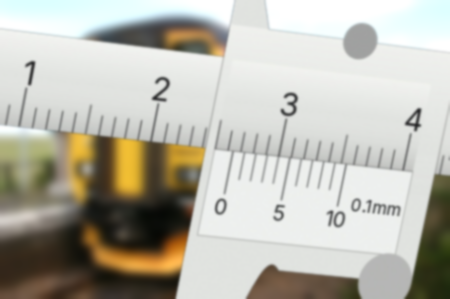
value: 26.4mm
